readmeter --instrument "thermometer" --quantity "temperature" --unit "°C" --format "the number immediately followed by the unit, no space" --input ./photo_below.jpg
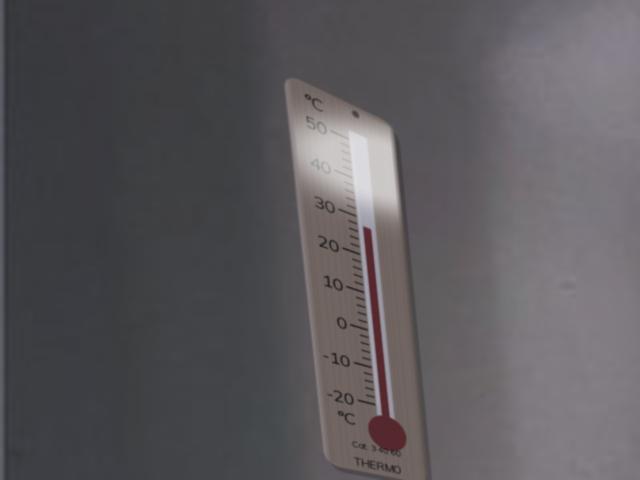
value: 28°C
